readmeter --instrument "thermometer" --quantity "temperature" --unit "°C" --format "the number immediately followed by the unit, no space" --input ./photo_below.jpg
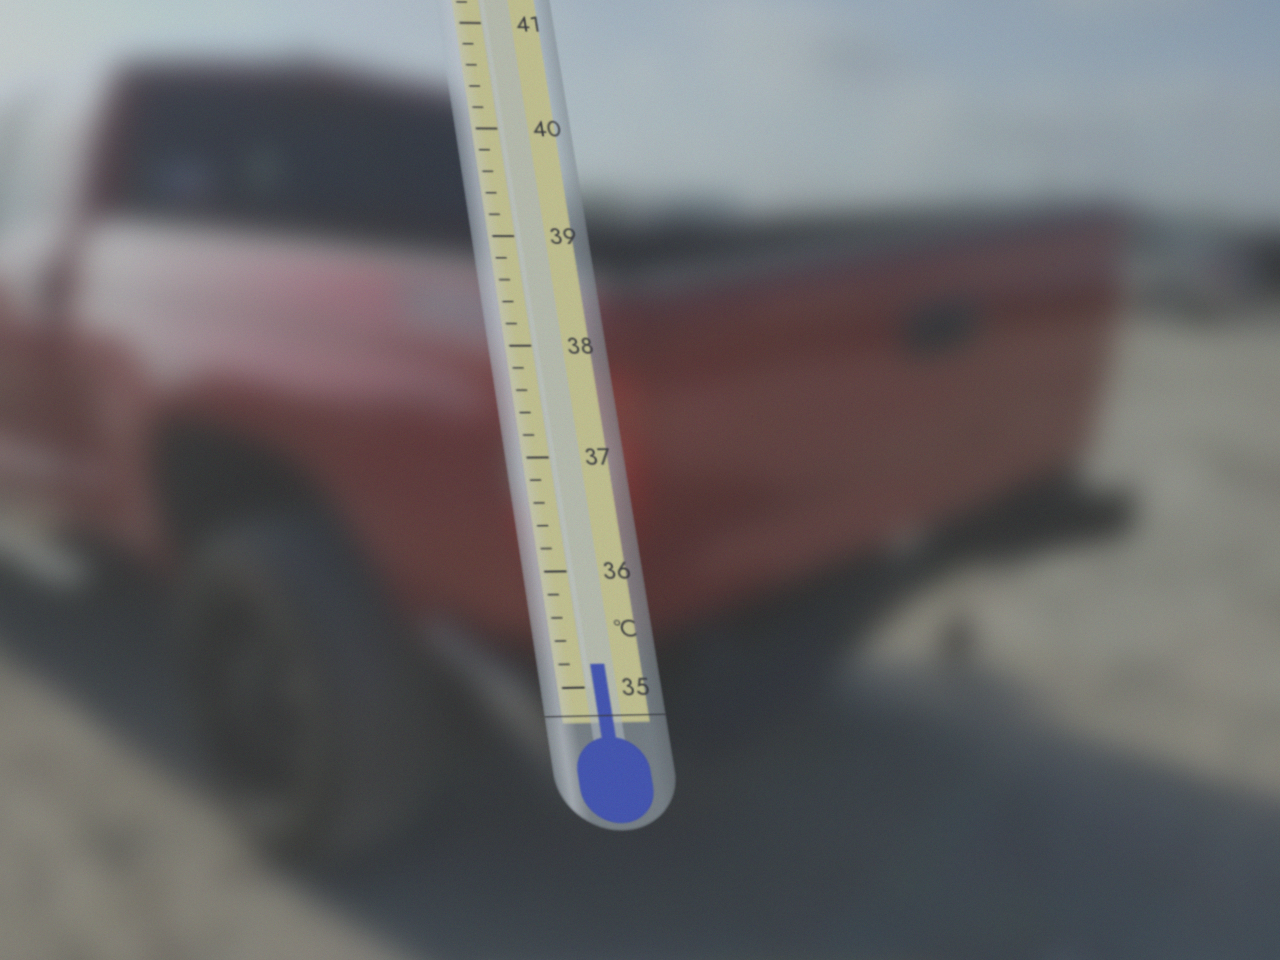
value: 35.2°C
